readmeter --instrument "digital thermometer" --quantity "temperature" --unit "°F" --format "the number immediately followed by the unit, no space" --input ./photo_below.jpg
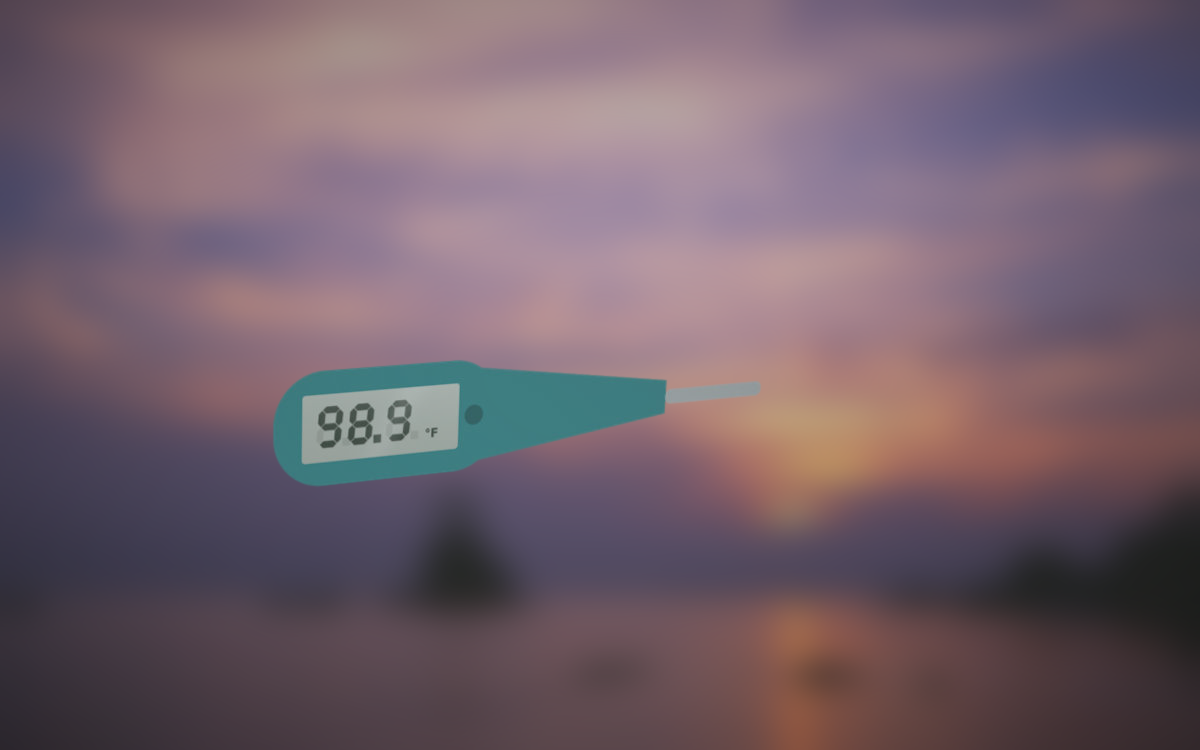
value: 98.9°F
